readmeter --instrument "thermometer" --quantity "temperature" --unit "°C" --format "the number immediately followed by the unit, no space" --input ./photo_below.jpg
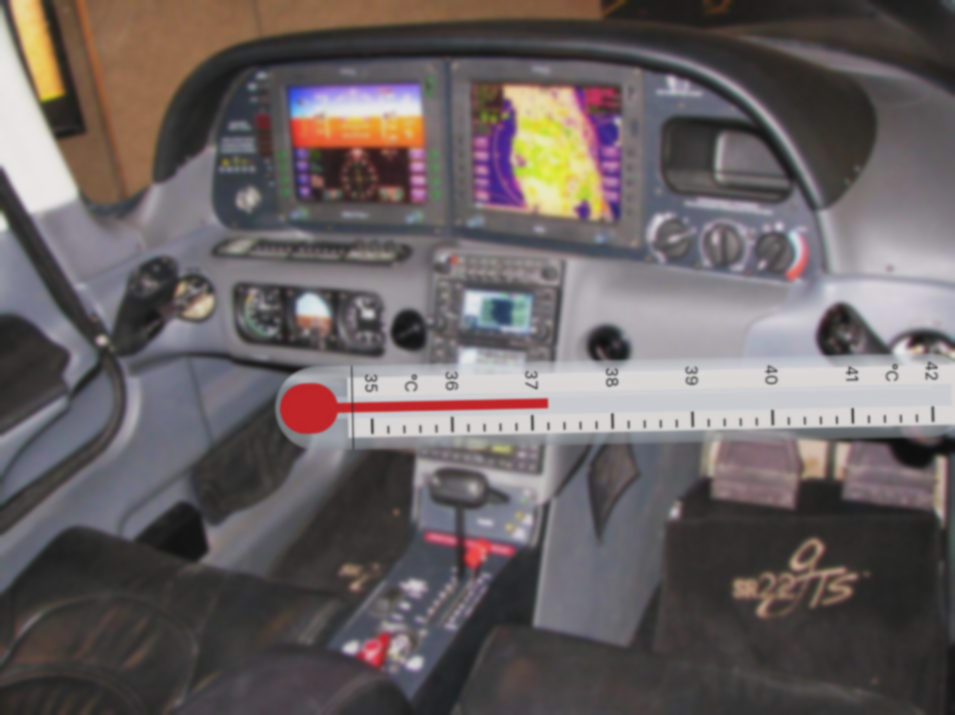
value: 37.2°C
